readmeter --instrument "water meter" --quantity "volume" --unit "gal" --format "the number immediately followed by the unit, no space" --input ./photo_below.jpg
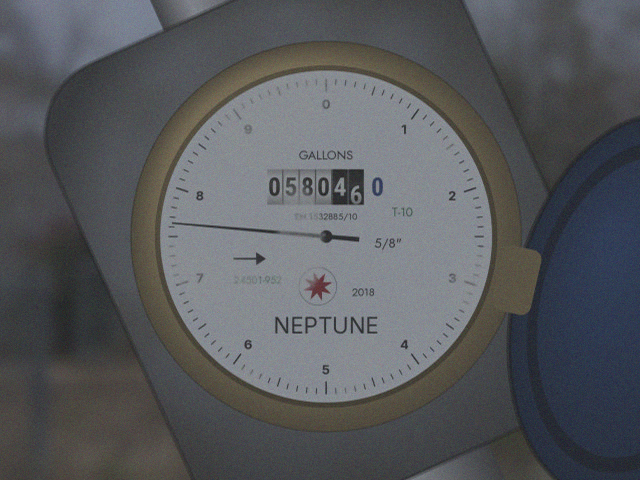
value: 580457.6gal
